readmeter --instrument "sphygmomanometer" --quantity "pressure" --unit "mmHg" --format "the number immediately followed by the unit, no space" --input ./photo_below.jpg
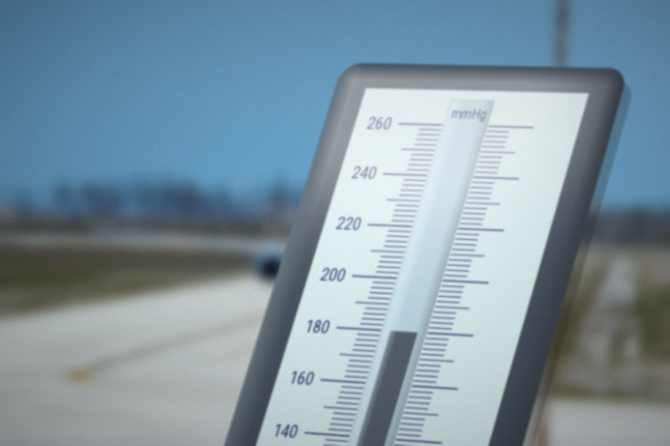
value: 180mmHg
